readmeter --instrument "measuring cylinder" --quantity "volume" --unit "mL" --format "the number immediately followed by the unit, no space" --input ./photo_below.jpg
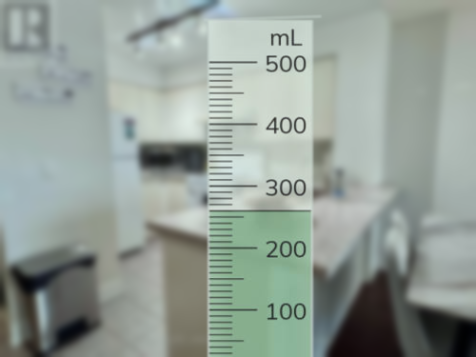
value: 260mL
